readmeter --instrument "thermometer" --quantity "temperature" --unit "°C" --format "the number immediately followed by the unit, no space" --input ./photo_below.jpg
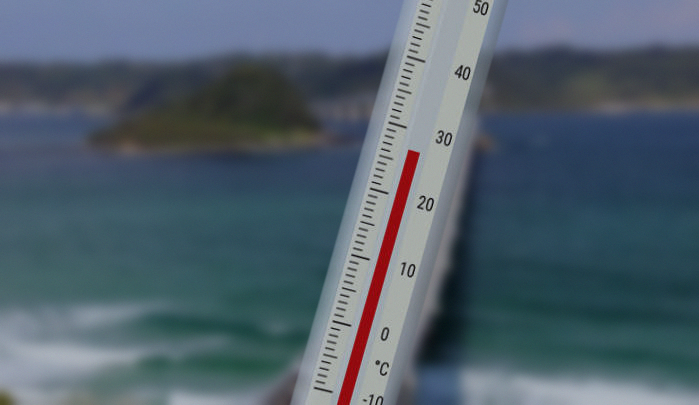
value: 27°C
